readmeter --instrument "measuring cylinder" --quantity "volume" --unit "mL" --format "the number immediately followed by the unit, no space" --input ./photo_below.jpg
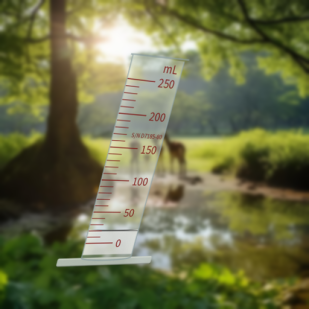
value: 20mL
